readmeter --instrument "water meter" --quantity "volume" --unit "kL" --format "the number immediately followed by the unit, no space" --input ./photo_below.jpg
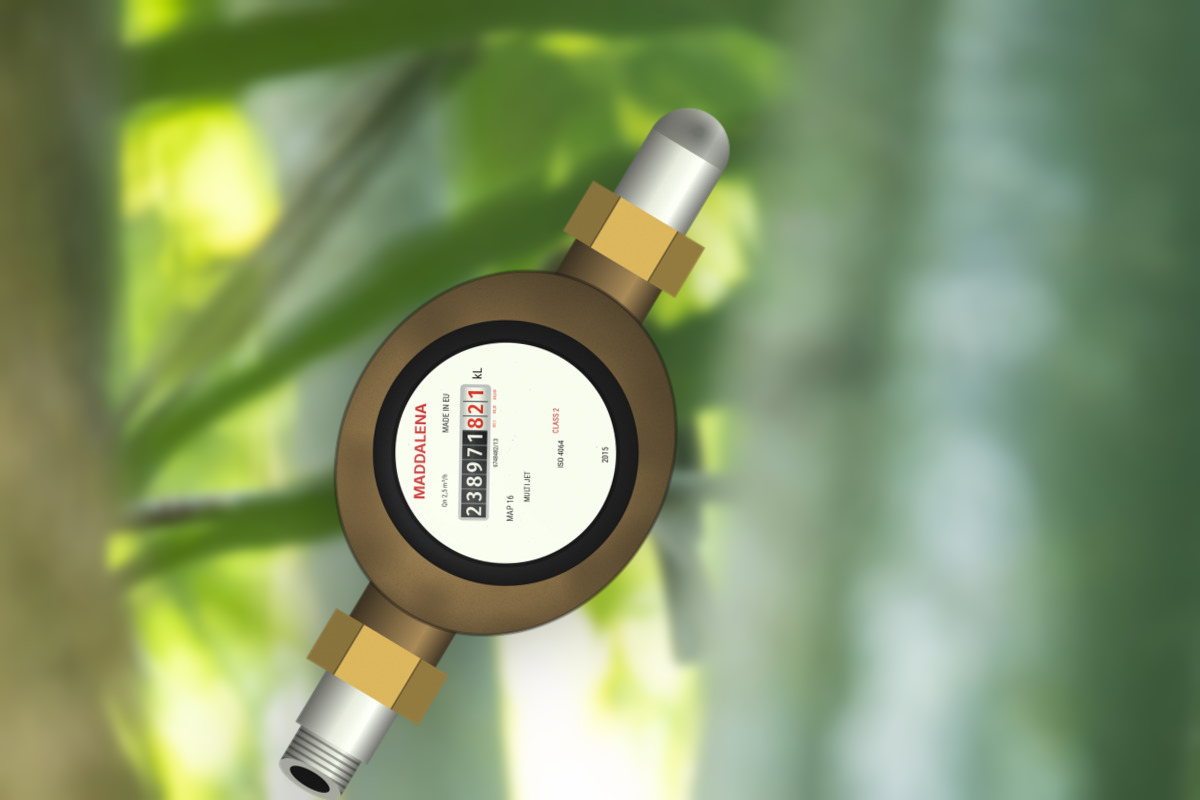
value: 238971.821kL
